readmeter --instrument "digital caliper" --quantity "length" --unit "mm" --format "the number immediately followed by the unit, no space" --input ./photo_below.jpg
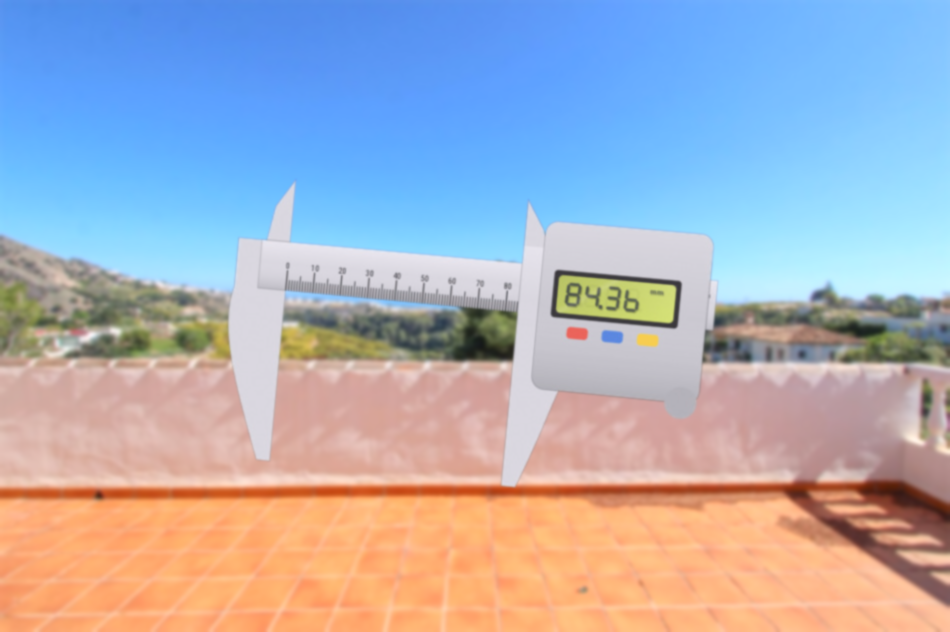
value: 84.36mm
